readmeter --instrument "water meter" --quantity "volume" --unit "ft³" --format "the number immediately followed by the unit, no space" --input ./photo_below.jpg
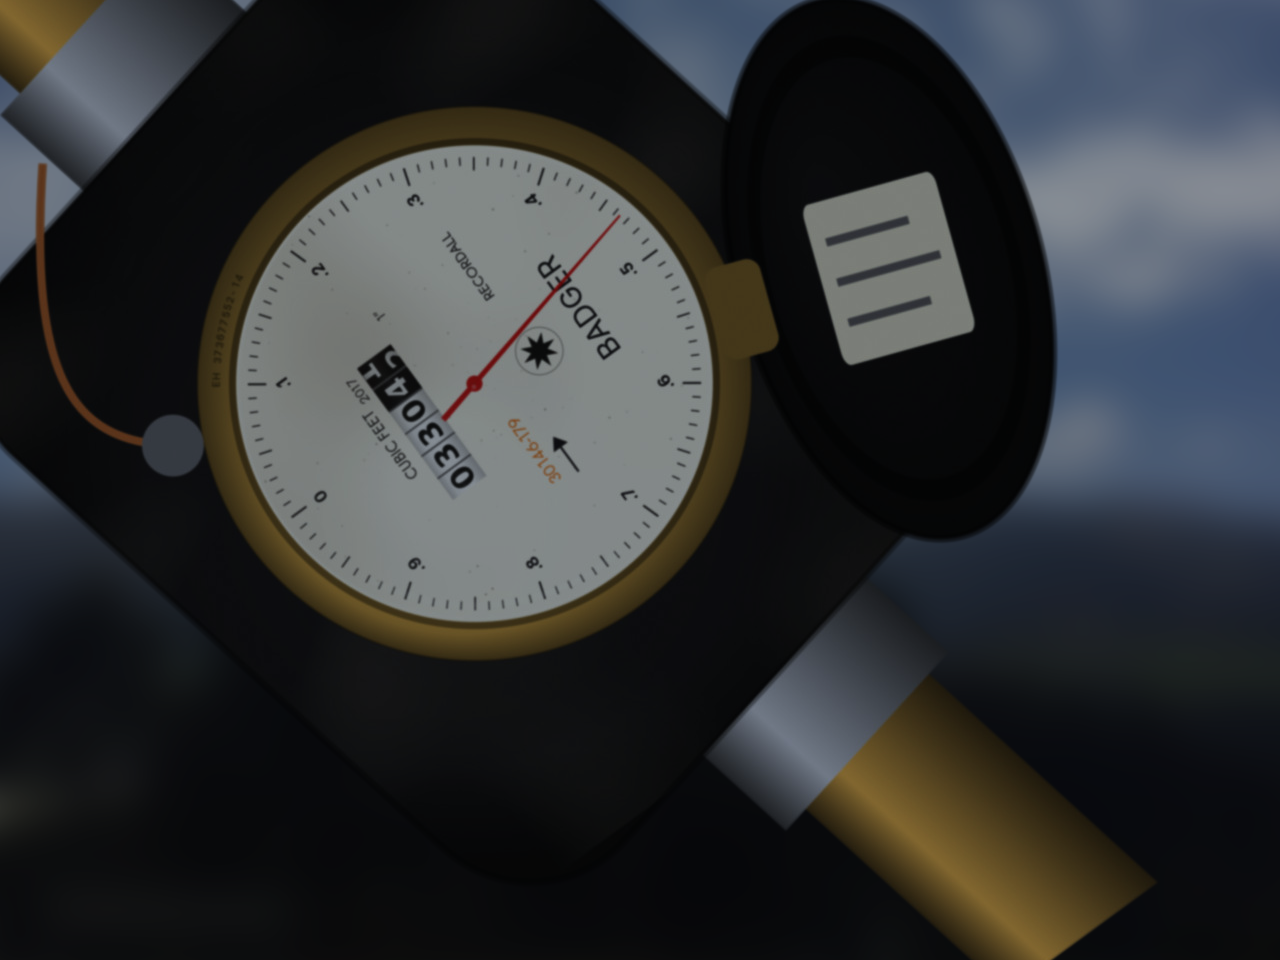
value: 33041.46ft³
